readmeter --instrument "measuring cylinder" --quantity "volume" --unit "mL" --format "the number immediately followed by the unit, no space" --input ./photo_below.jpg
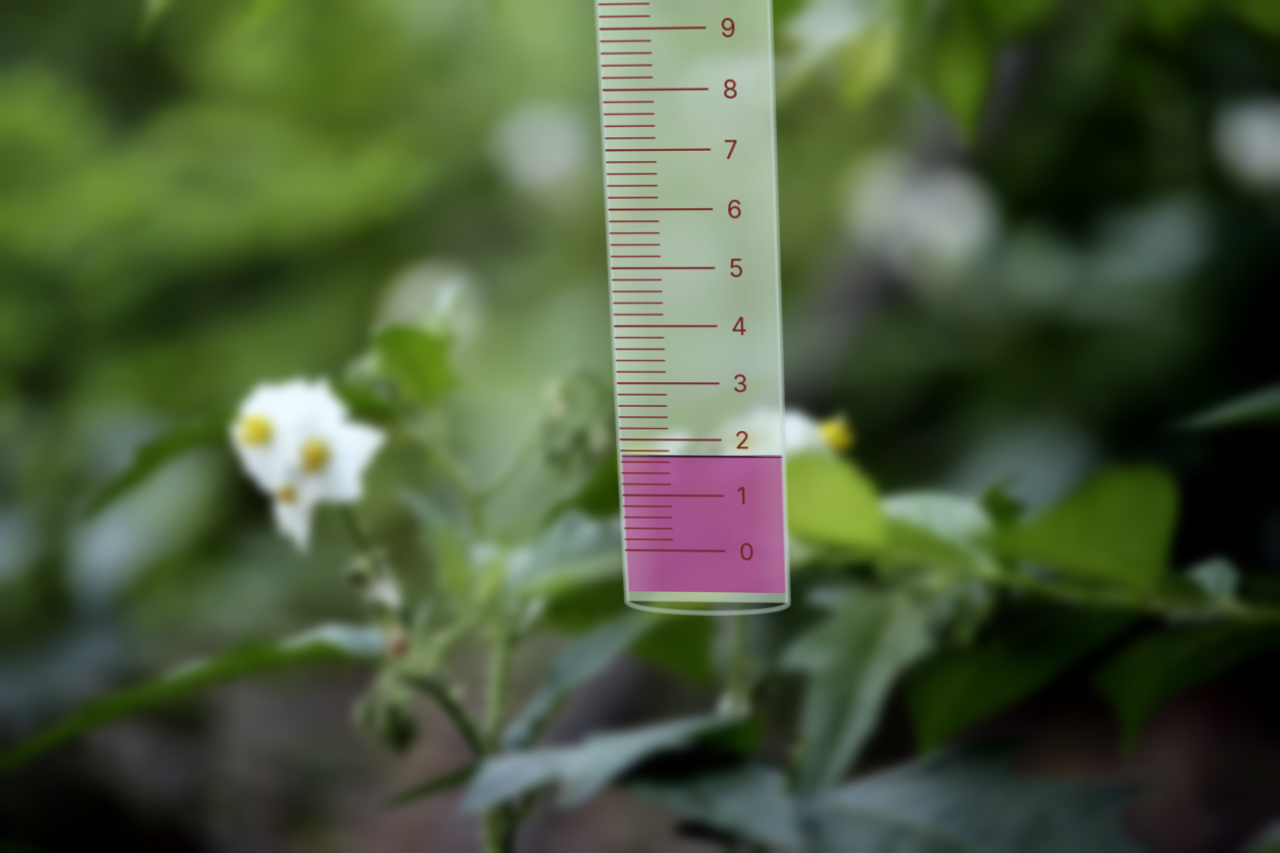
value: 1.7mL
